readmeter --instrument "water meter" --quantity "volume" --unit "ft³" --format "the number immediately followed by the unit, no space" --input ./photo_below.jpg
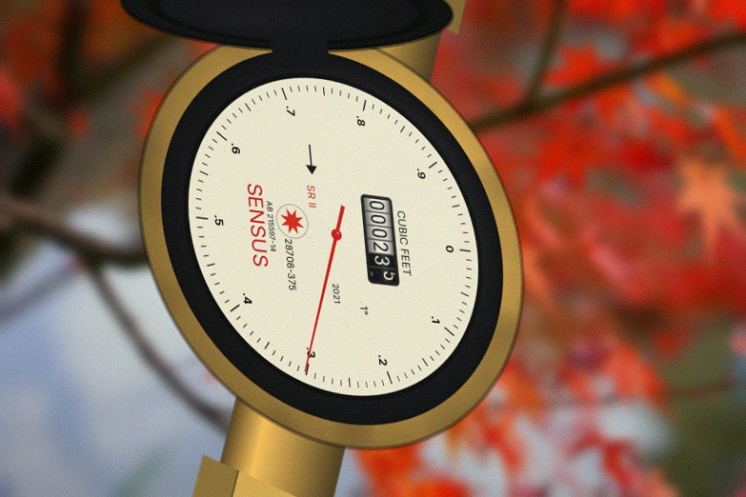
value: 235.30ft³
